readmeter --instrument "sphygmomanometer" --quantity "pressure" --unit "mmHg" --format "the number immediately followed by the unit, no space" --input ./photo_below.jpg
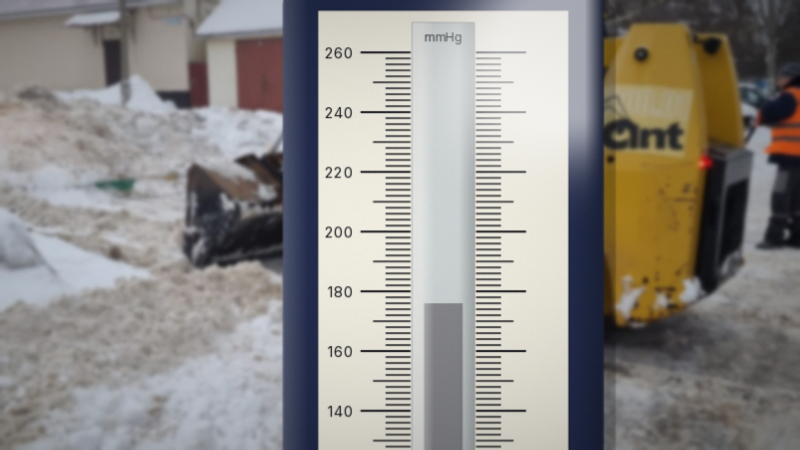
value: 176mmHg
